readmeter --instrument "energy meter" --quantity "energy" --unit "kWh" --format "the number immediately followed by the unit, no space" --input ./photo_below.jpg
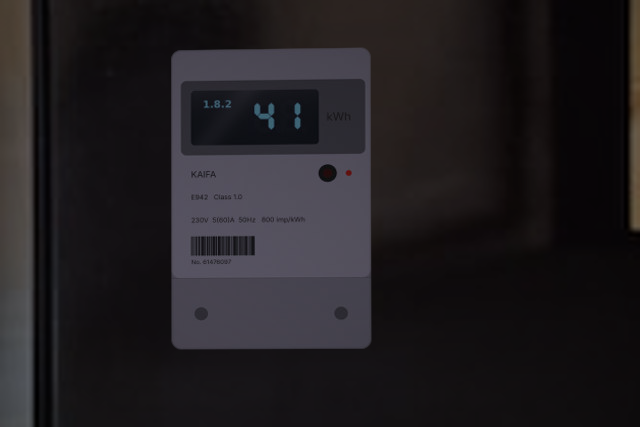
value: 41kWh
